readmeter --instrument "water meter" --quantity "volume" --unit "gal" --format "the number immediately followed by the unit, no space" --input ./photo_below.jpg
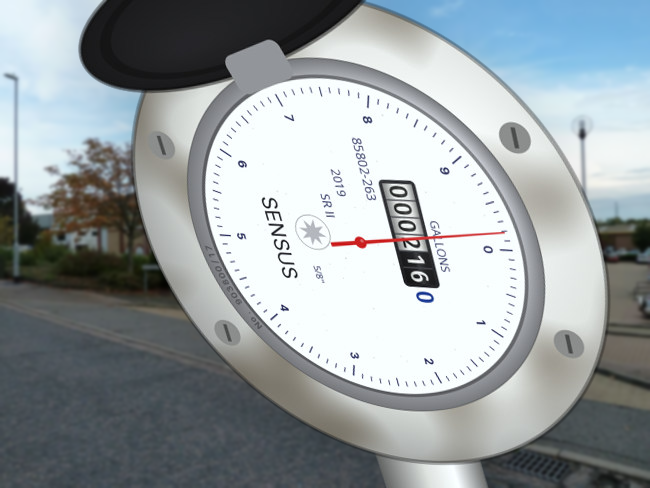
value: 2159.8gal
